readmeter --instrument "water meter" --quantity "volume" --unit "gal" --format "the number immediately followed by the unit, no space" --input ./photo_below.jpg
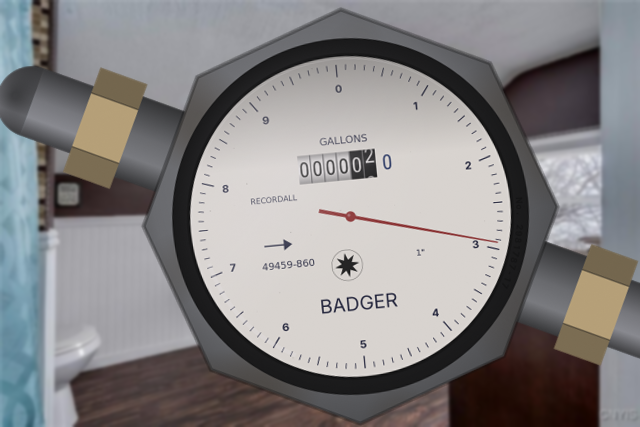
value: 22.9gal
